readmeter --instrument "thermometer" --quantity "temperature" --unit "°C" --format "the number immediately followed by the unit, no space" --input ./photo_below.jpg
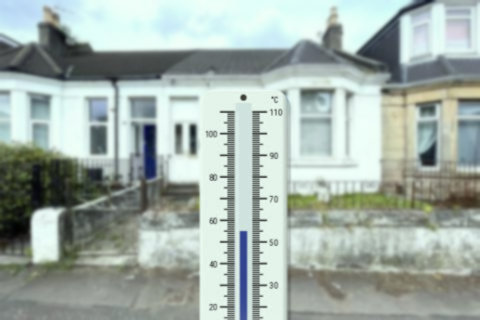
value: 55°C
